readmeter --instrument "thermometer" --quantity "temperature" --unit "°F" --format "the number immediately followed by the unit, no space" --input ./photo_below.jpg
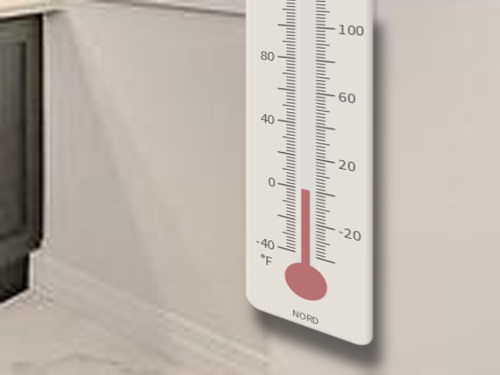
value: 0°F
